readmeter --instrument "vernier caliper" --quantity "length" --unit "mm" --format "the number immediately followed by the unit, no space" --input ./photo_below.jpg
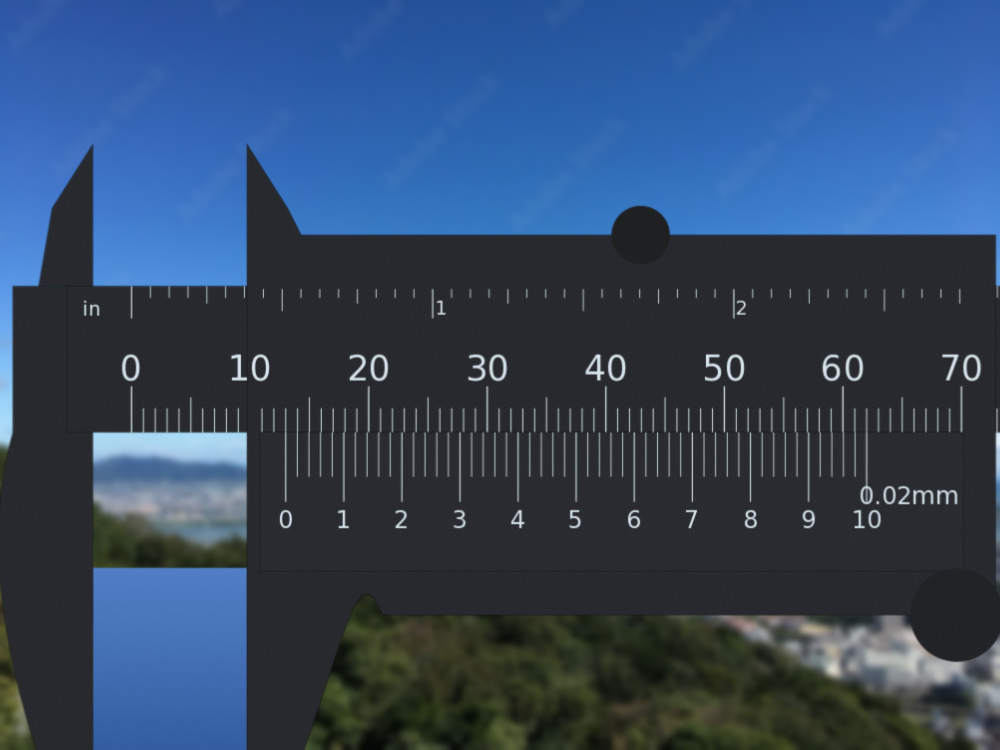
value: 13.0mm
